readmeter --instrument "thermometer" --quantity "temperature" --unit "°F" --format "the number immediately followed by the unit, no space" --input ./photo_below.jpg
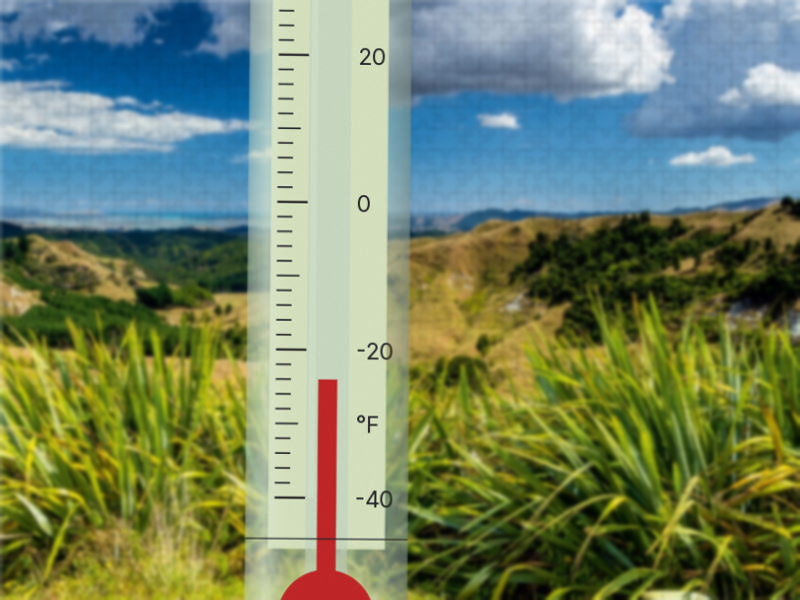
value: -24°F
